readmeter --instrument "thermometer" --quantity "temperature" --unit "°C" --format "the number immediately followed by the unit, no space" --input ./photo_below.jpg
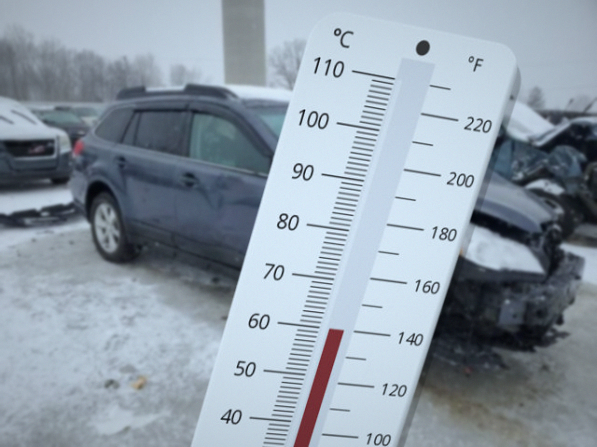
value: 60°C
